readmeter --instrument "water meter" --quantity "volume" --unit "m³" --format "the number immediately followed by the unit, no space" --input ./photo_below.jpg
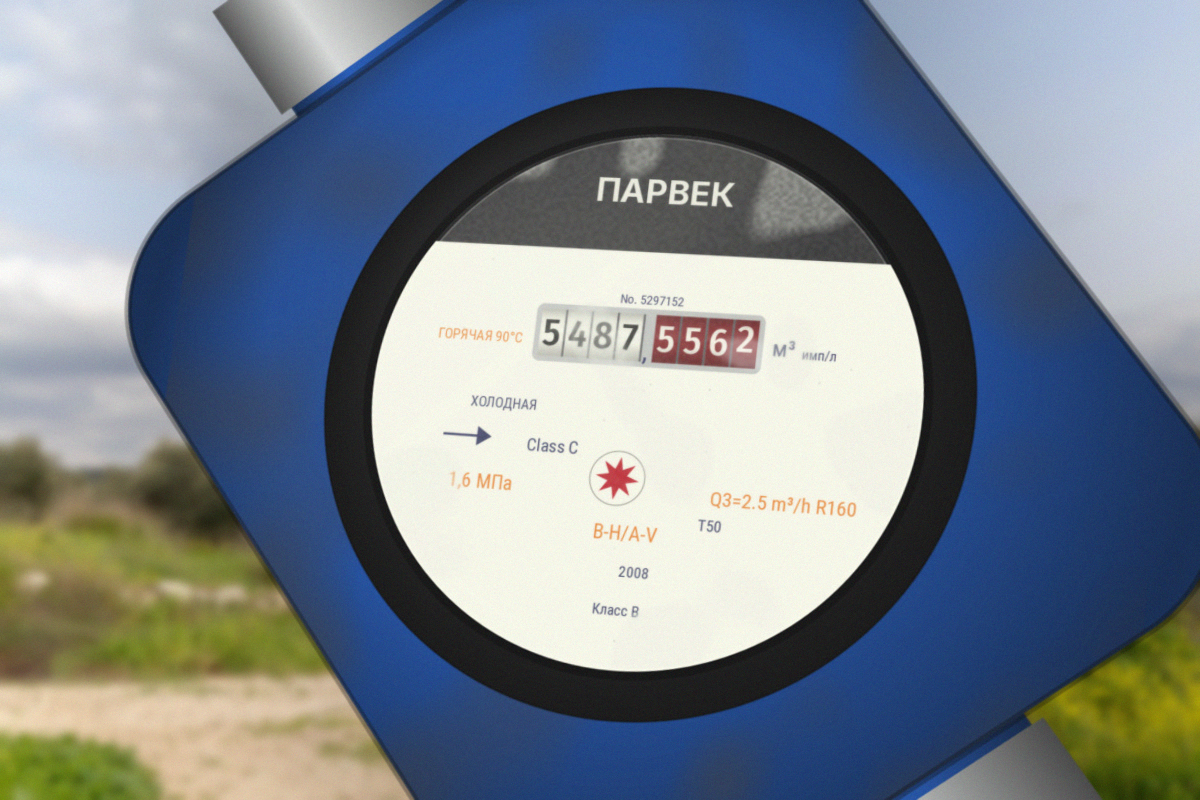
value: 5487.5562m³
